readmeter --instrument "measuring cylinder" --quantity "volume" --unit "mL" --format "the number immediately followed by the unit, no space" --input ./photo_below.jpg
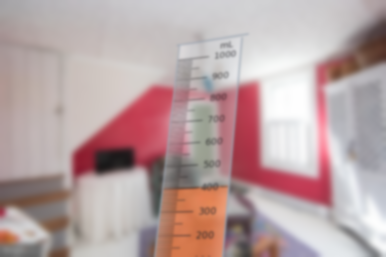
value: 400mL
